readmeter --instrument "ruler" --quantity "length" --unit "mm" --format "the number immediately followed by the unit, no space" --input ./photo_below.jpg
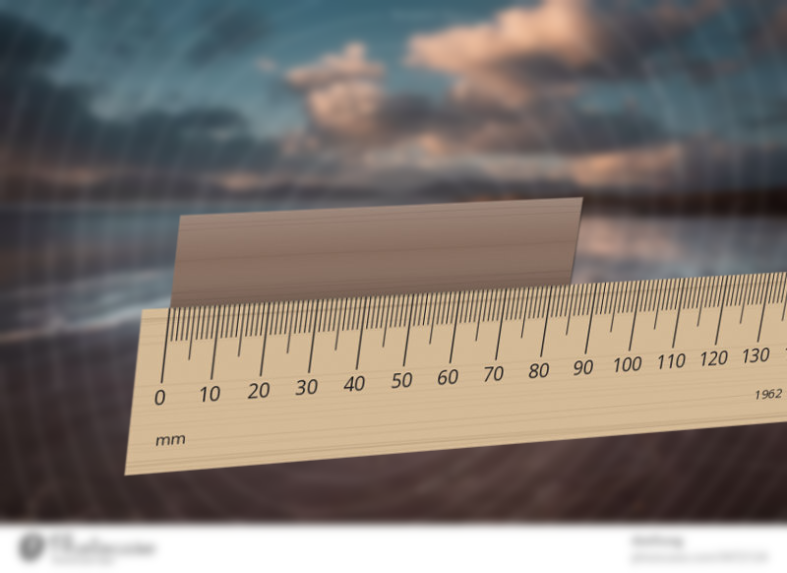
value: 84mm
